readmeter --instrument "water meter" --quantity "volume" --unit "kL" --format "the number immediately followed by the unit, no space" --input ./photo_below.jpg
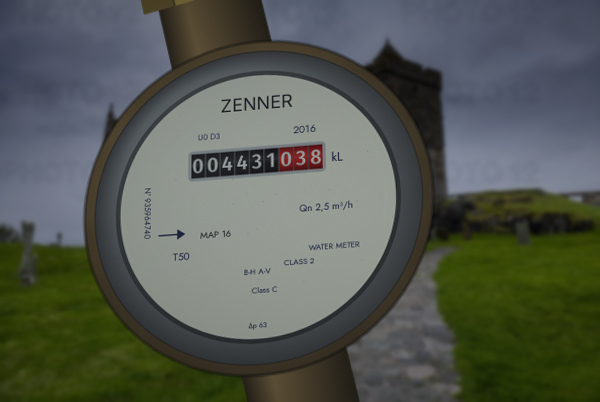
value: 4431.038kL
